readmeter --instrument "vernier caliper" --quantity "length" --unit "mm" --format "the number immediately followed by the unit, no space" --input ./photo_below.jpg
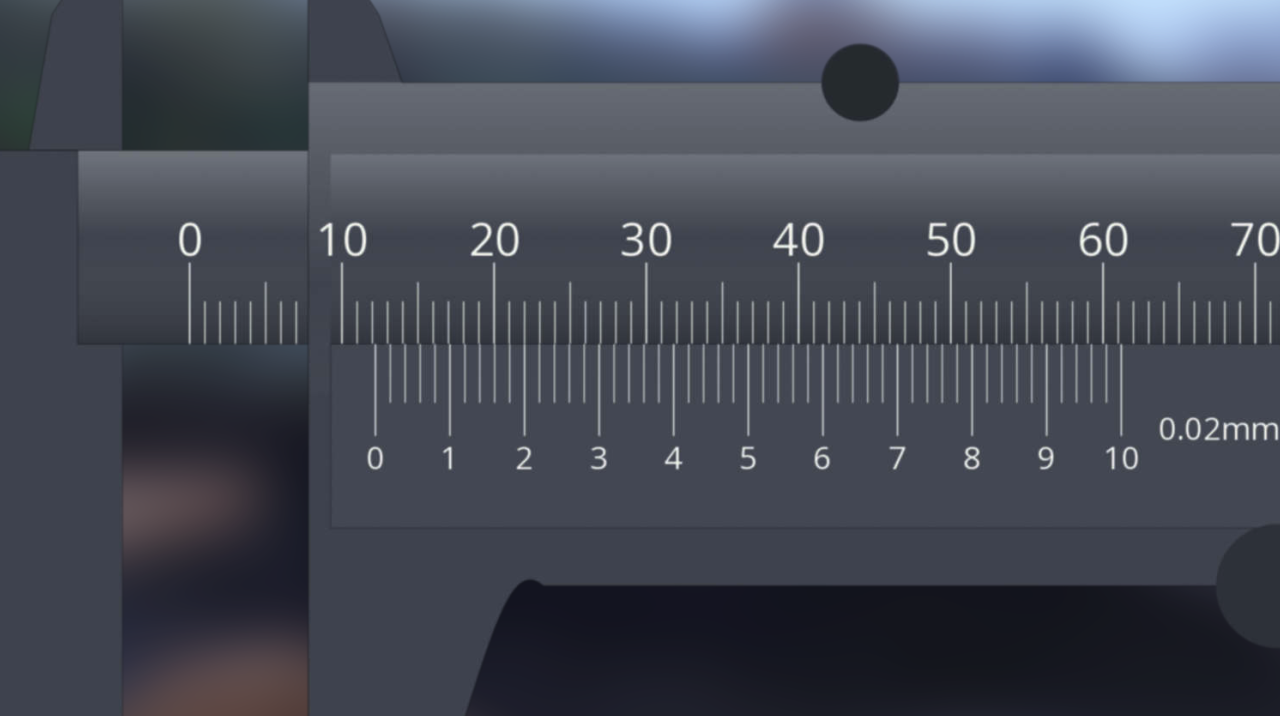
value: 12.2mm
